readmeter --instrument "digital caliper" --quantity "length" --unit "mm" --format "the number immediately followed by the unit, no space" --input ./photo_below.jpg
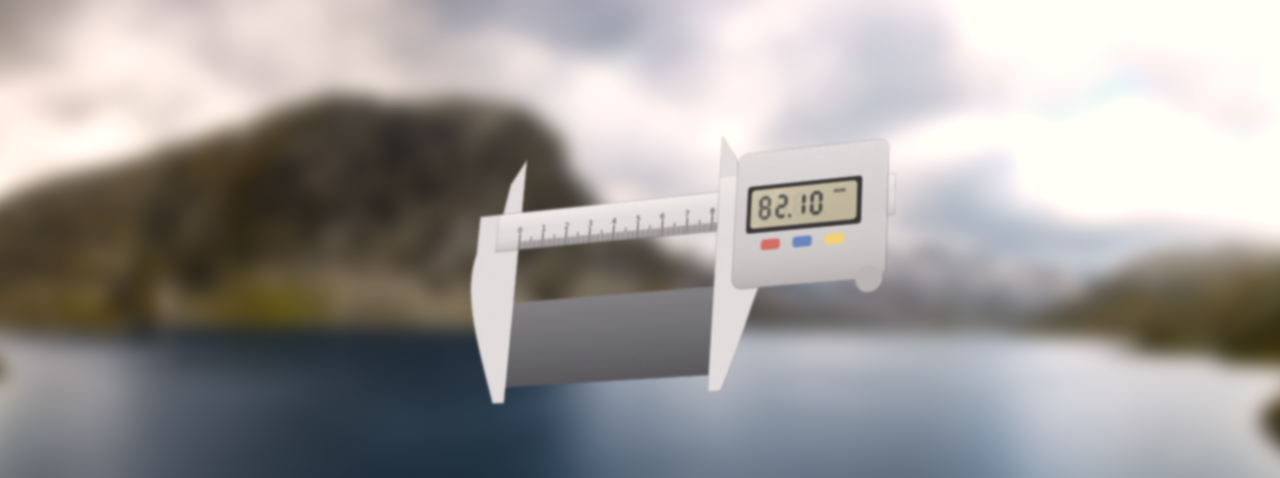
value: 82.10mm
